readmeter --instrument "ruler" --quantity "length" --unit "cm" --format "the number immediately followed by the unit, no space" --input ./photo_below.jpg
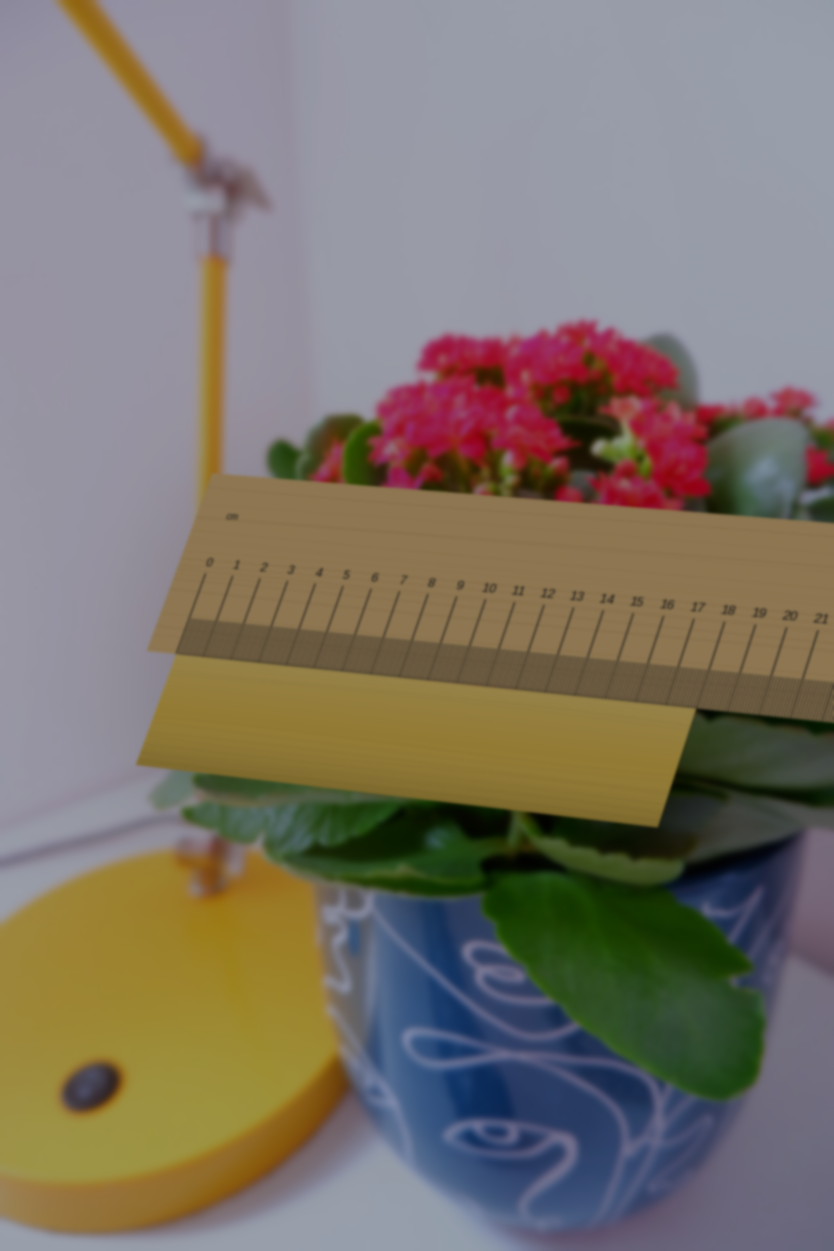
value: 18cm
